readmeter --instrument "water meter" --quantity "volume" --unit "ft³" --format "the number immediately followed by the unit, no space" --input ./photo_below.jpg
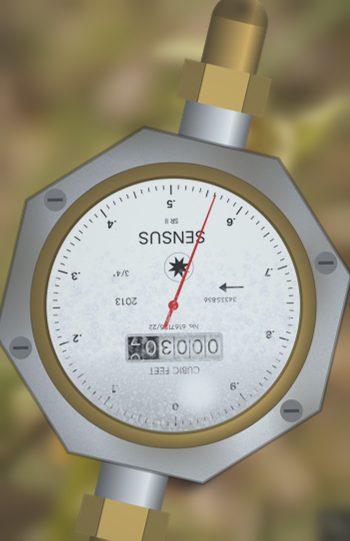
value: 306.56ft³
